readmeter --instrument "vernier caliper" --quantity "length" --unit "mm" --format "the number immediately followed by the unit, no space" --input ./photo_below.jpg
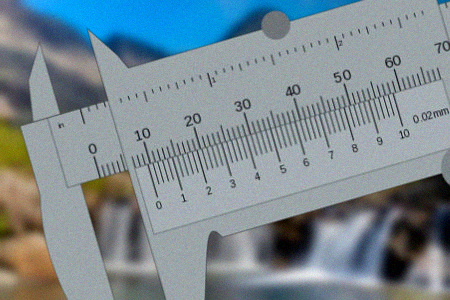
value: 9.5mm
